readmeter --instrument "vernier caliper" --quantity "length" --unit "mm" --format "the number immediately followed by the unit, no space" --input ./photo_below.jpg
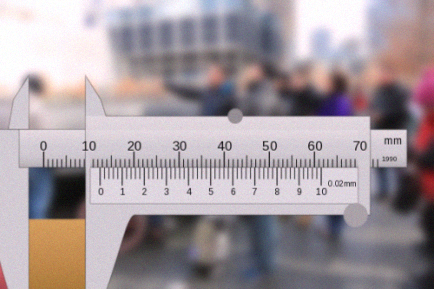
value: 12.5mm
